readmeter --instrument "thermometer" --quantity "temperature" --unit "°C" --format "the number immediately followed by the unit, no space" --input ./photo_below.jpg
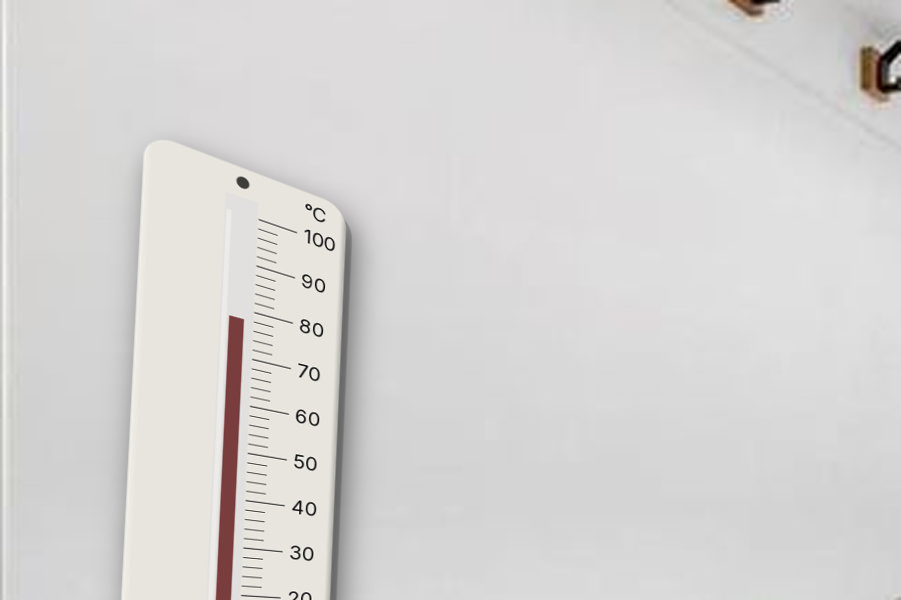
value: 78°C
